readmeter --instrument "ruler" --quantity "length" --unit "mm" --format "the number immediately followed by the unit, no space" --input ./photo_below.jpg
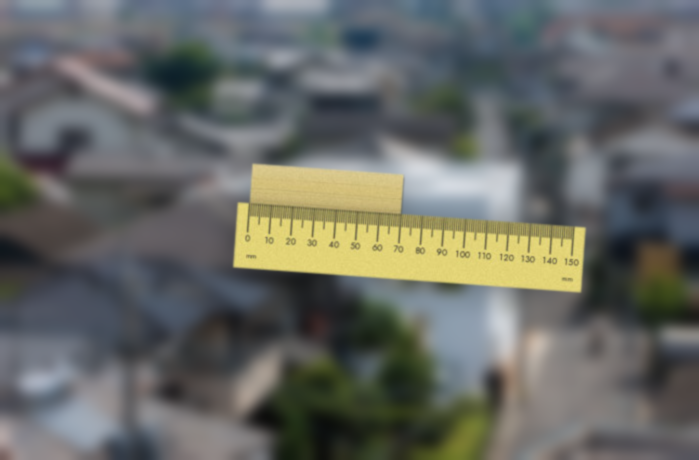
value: 70mm
